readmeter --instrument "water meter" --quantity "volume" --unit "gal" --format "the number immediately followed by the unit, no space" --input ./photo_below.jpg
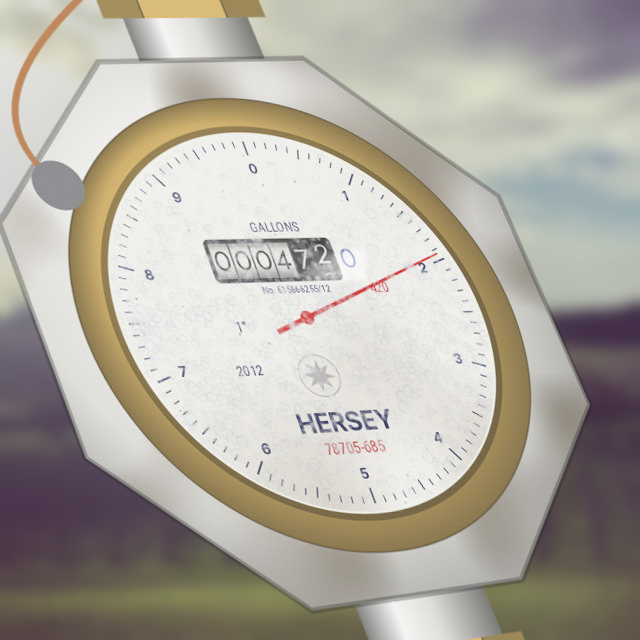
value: 4721.9gal
